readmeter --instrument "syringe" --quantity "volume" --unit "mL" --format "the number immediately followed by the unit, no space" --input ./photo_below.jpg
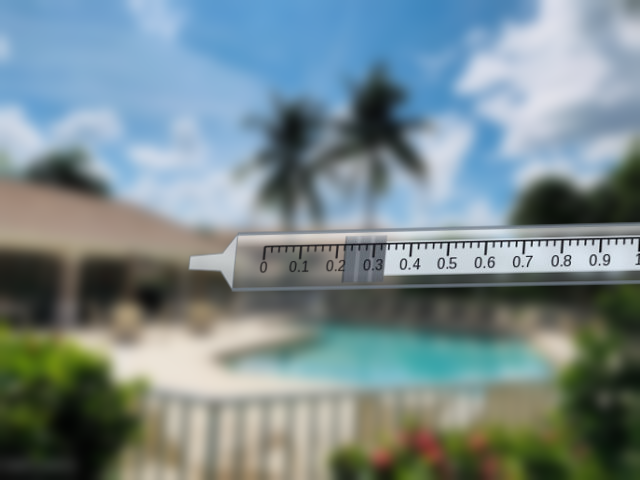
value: 0.22mL
